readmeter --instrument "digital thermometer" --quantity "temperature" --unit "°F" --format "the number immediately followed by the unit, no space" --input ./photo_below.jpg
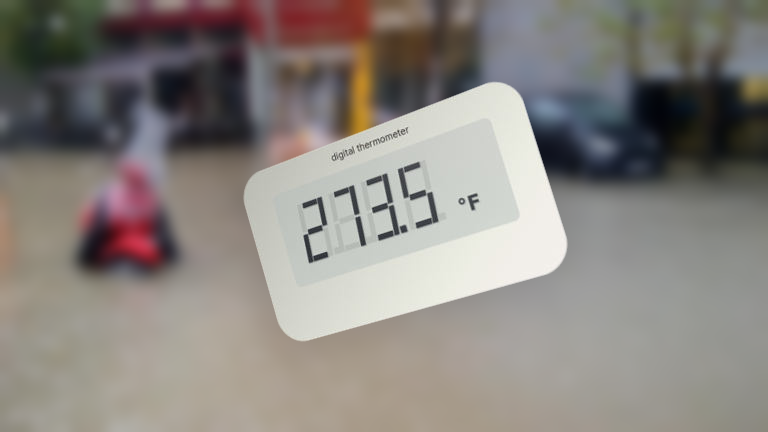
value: 273.5°F
